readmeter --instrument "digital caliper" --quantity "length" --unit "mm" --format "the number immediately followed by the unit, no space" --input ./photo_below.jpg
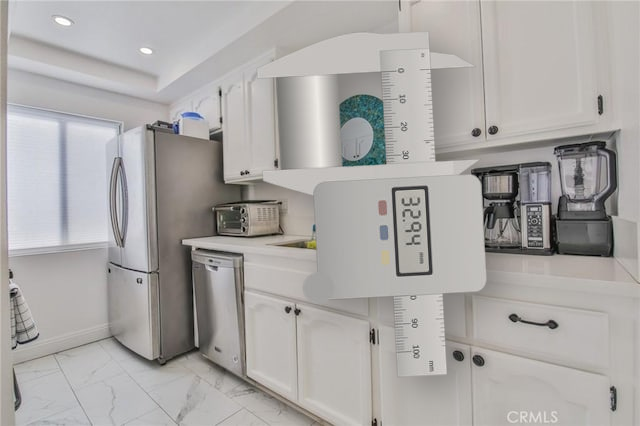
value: 32.94mm
